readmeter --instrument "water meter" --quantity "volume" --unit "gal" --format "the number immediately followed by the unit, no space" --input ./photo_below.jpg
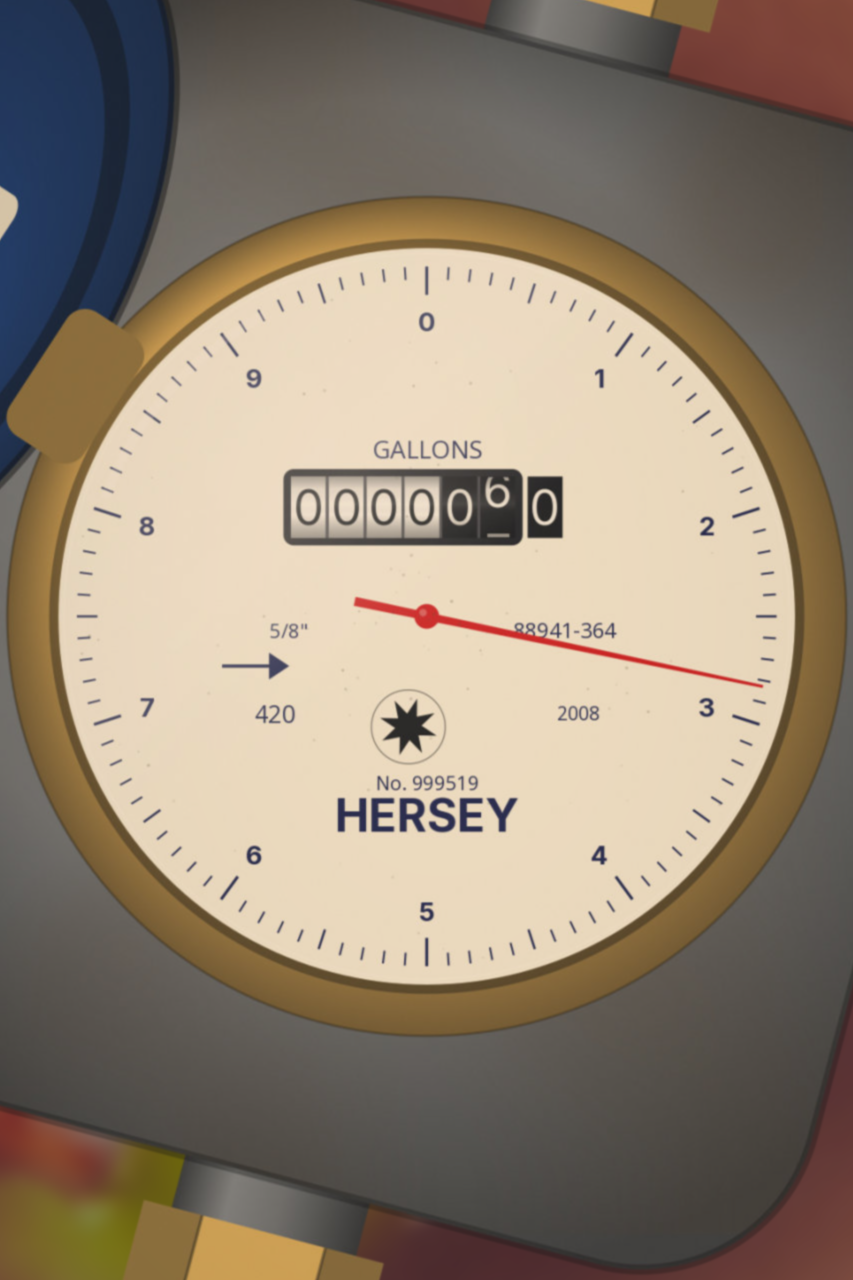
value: 62.8gal
